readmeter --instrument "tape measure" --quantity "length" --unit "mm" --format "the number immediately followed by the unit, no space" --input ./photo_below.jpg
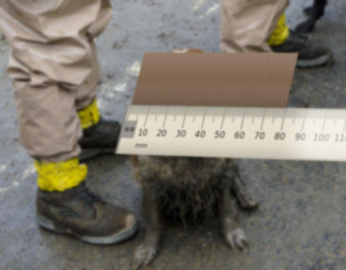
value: 80mm
